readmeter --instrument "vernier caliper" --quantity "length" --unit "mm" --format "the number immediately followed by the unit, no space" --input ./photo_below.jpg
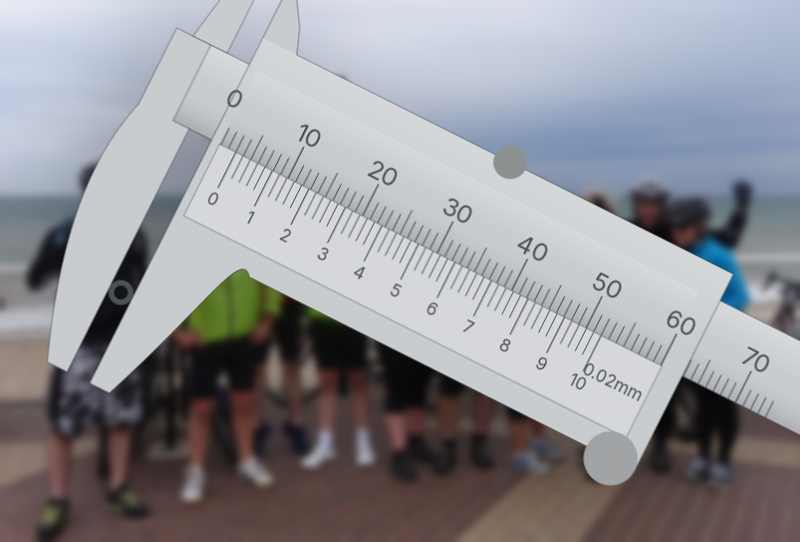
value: 3.0mm
